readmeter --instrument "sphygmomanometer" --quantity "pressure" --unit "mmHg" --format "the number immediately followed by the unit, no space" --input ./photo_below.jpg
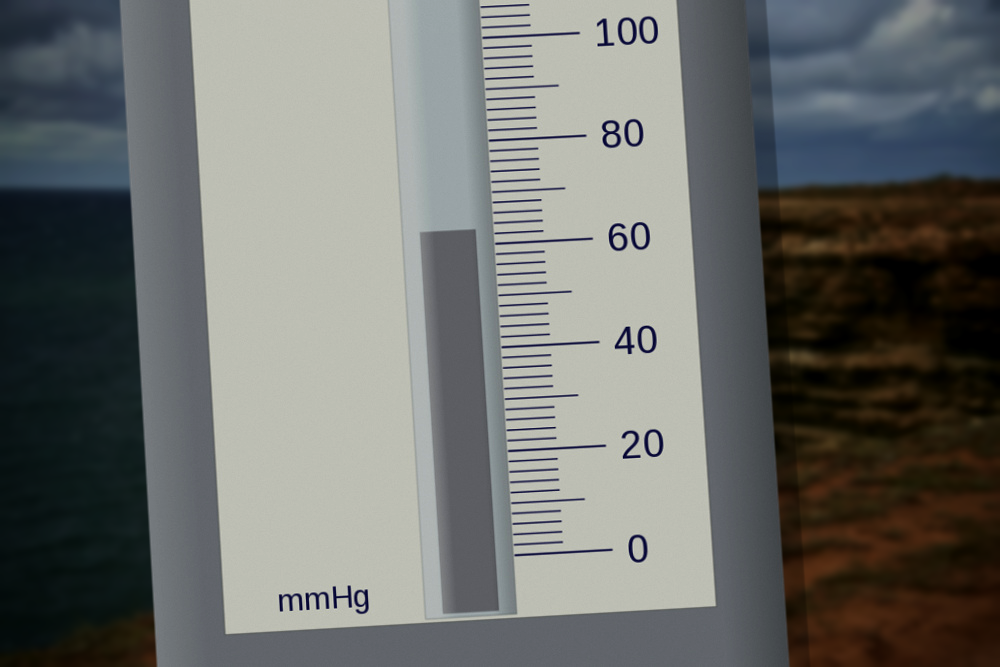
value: 63mmHg
